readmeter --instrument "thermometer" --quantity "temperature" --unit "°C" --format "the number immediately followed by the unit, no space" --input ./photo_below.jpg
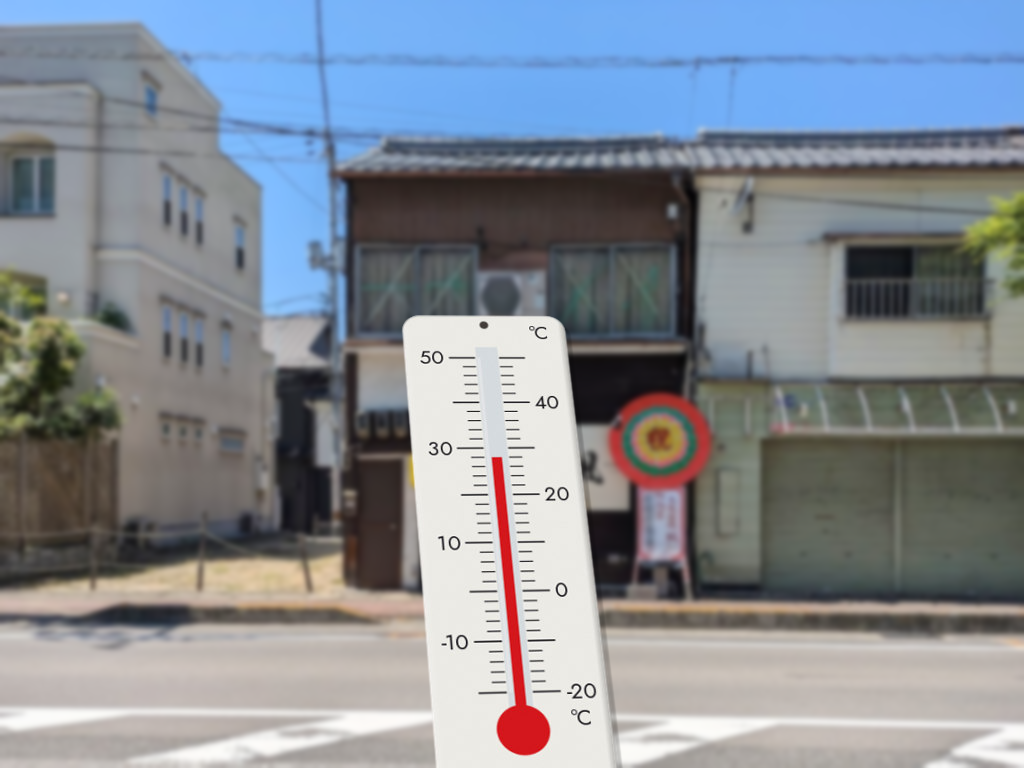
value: 28°C
